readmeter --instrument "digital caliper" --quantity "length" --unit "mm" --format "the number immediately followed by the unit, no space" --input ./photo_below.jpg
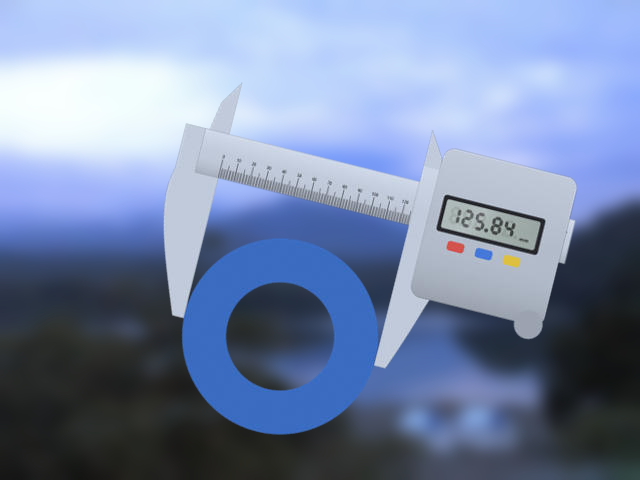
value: 125.84mm
